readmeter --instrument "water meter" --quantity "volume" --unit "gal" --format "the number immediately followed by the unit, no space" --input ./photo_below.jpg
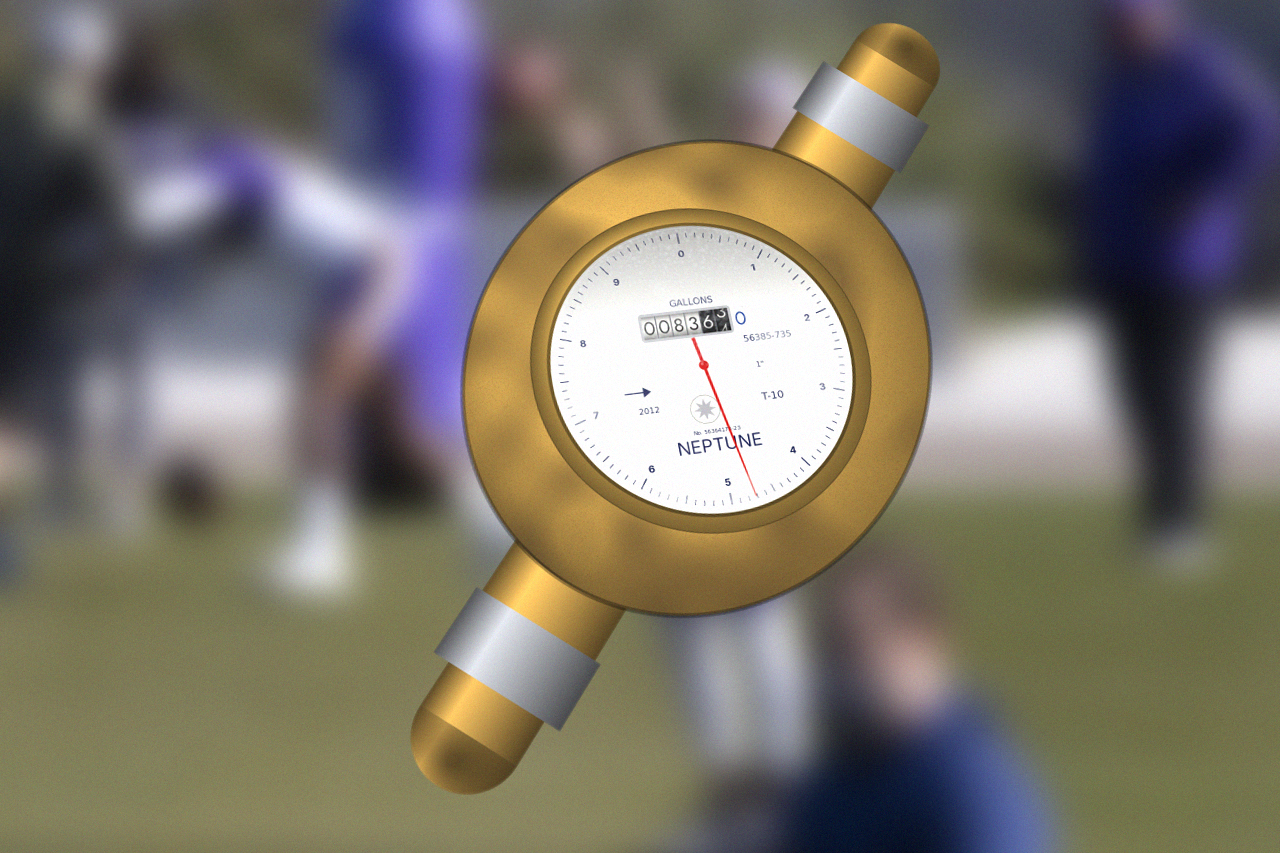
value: 83634.7gal
